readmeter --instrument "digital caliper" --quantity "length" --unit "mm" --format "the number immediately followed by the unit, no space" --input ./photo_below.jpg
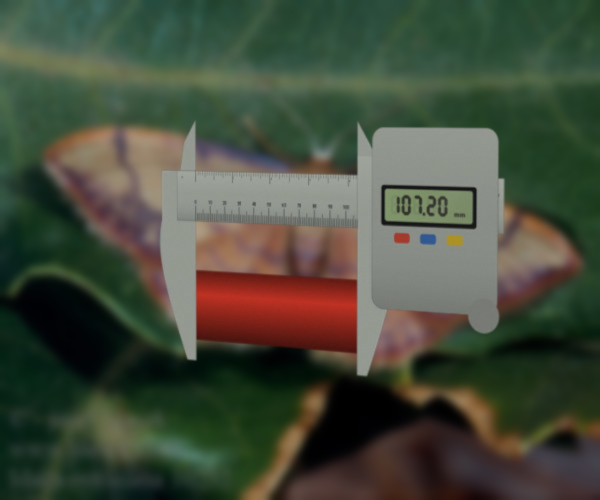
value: 107.20mm
